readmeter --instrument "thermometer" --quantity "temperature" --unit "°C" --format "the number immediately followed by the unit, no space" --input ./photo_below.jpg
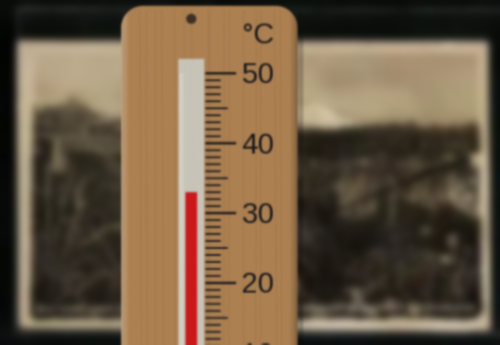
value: 33°C
